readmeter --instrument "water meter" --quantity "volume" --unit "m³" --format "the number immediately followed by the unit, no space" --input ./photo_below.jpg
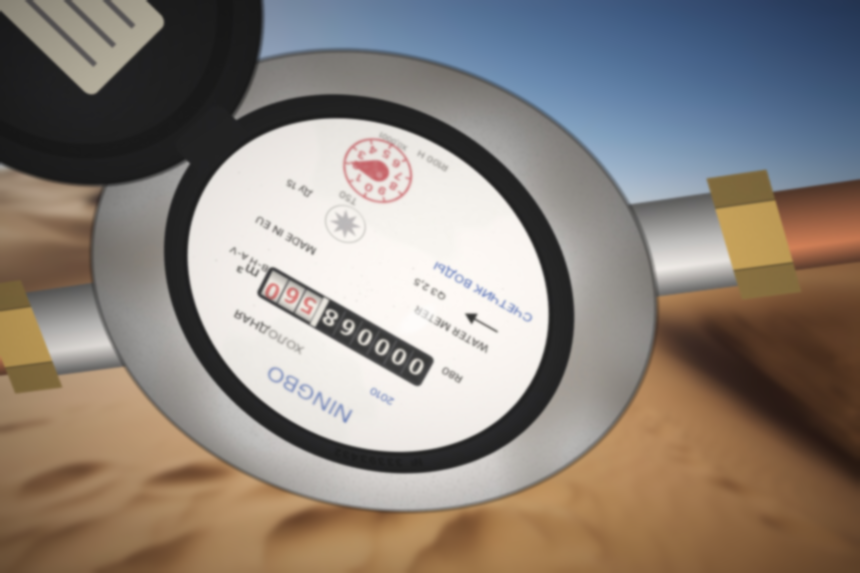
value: 68.5602m³
